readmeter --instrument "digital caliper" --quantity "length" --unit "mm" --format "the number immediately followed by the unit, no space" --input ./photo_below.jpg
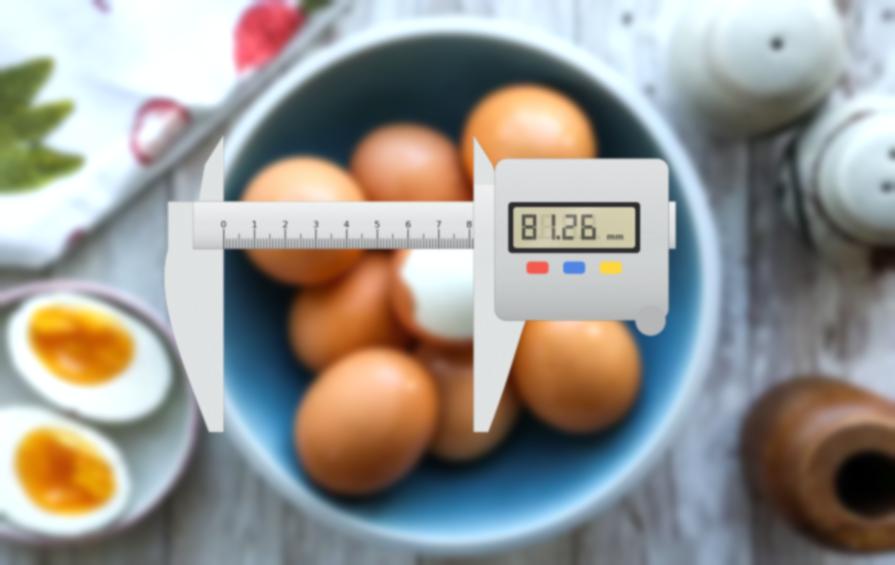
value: 81.26mm
